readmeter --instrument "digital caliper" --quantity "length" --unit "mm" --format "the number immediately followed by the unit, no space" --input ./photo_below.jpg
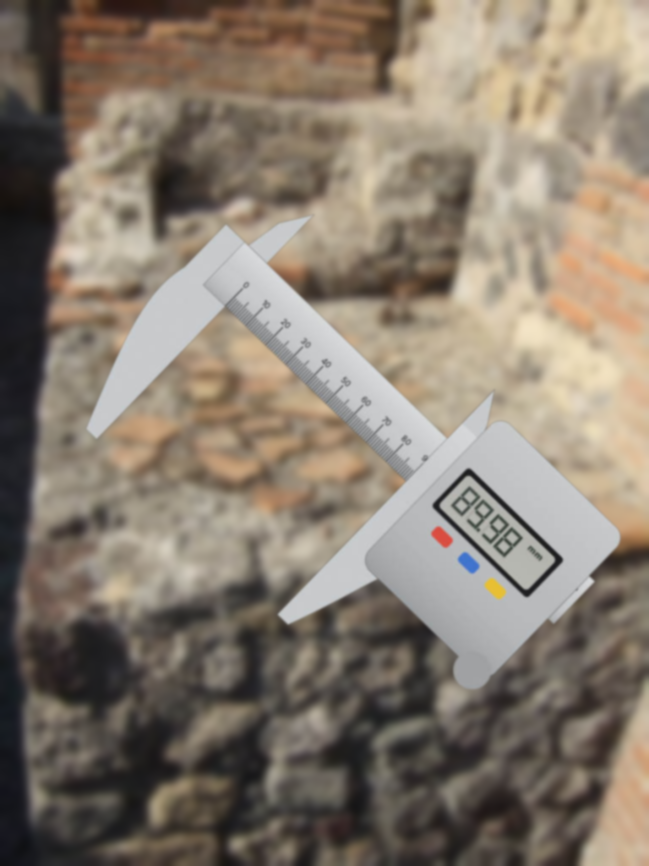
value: 89.98mm
